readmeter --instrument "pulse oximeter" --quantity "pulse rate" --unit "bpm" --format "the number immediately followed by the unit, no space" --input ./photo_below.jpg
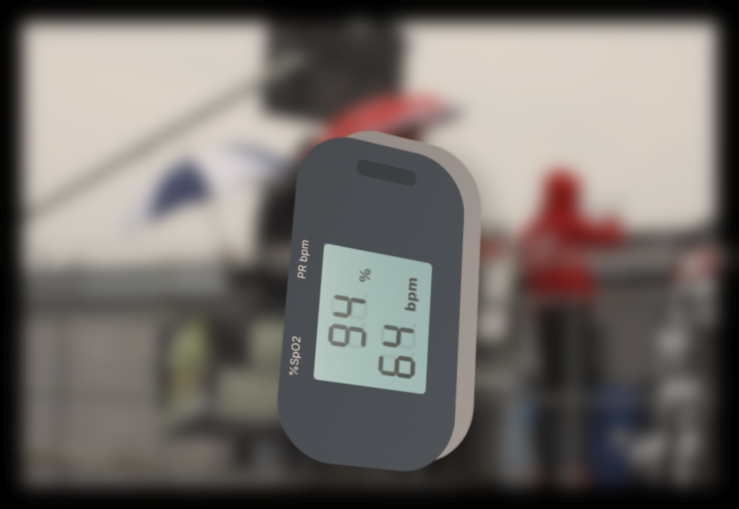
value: 64bpm
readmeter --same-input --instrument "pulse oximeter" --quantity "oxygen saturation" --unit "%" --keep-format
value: 94%
